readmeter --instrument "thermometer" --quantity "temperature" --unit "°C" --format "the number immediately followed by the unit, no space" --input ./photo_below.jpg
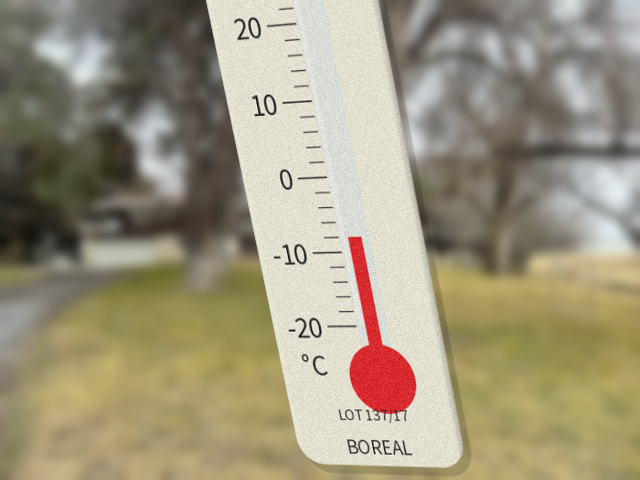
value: -8°C
